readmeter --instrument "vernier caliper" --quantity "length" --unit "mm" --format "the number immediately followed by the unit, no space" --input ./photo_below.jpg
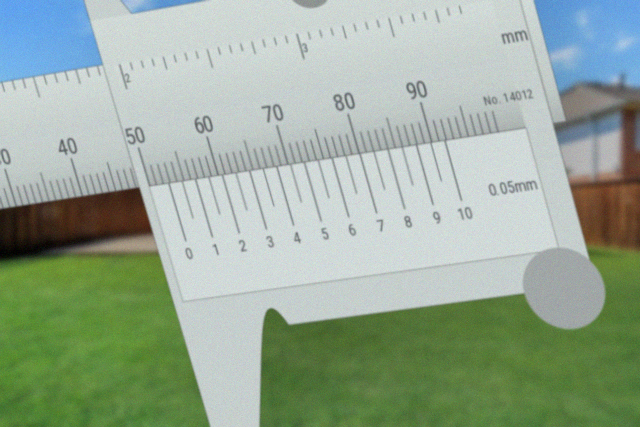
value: 52.8mm
